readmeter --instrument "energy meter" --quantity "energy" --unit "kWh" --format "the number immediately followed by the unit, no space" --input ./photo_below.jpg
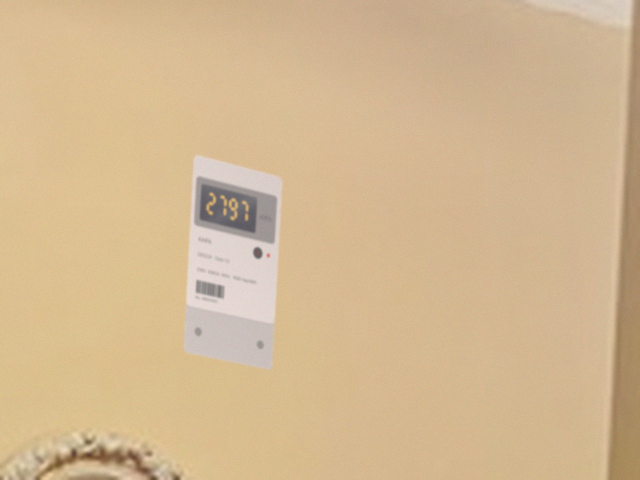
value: 2797kWh
